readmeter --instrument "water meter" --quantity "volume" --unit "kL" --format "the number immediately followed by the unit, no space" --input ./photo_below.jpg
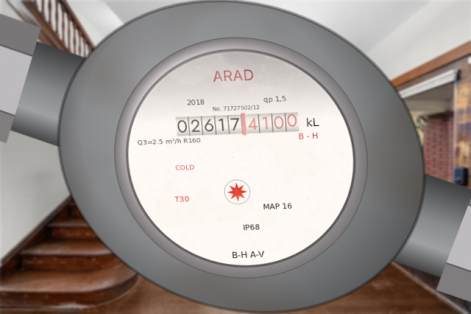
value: 2617.4100kL
